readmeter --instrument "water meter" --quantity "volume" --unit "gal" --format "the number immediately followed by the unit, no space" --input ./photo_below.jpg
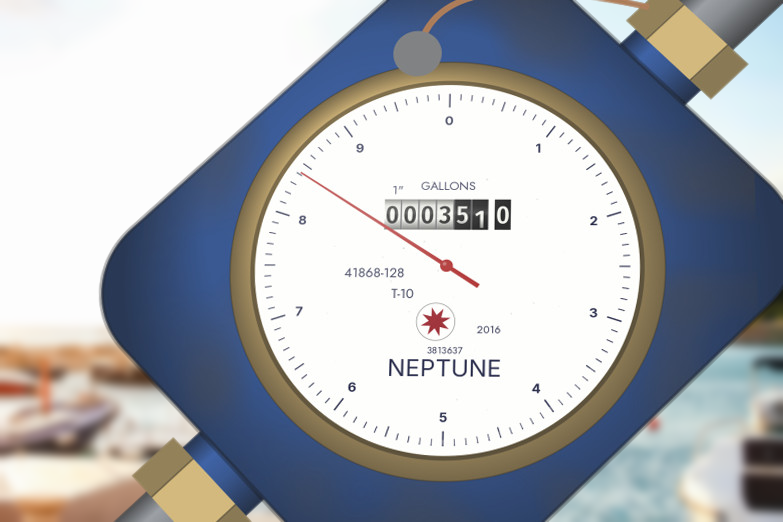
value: 3508.4gal
